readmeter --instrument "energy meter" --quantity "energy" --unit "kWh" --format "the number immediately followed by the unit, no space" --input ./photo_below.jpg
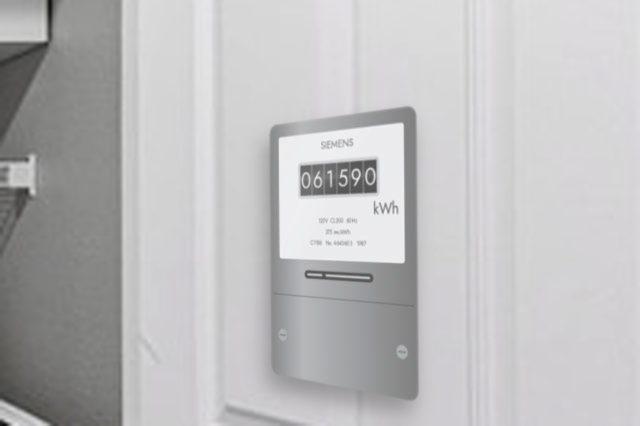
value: 61590kWh
